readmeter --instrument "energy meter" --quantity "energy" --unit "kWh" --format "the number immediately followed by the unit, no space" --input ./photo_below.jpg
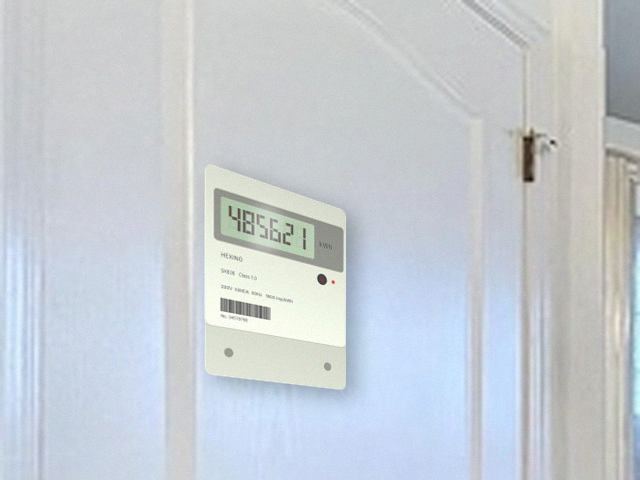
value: 485621kWh
